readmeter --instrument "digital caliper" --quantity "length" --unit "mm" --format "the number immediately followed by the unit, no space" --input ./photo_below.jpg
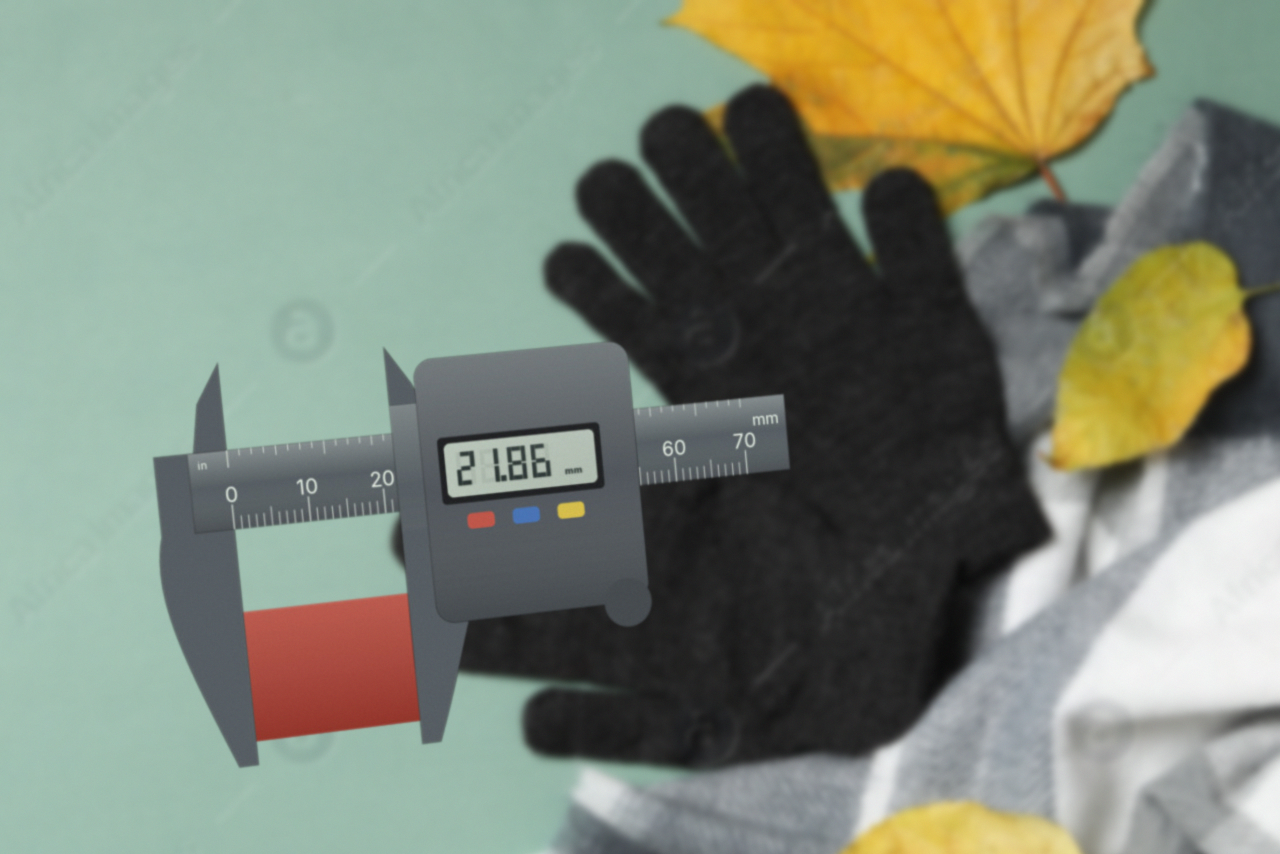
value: 21.86mm
